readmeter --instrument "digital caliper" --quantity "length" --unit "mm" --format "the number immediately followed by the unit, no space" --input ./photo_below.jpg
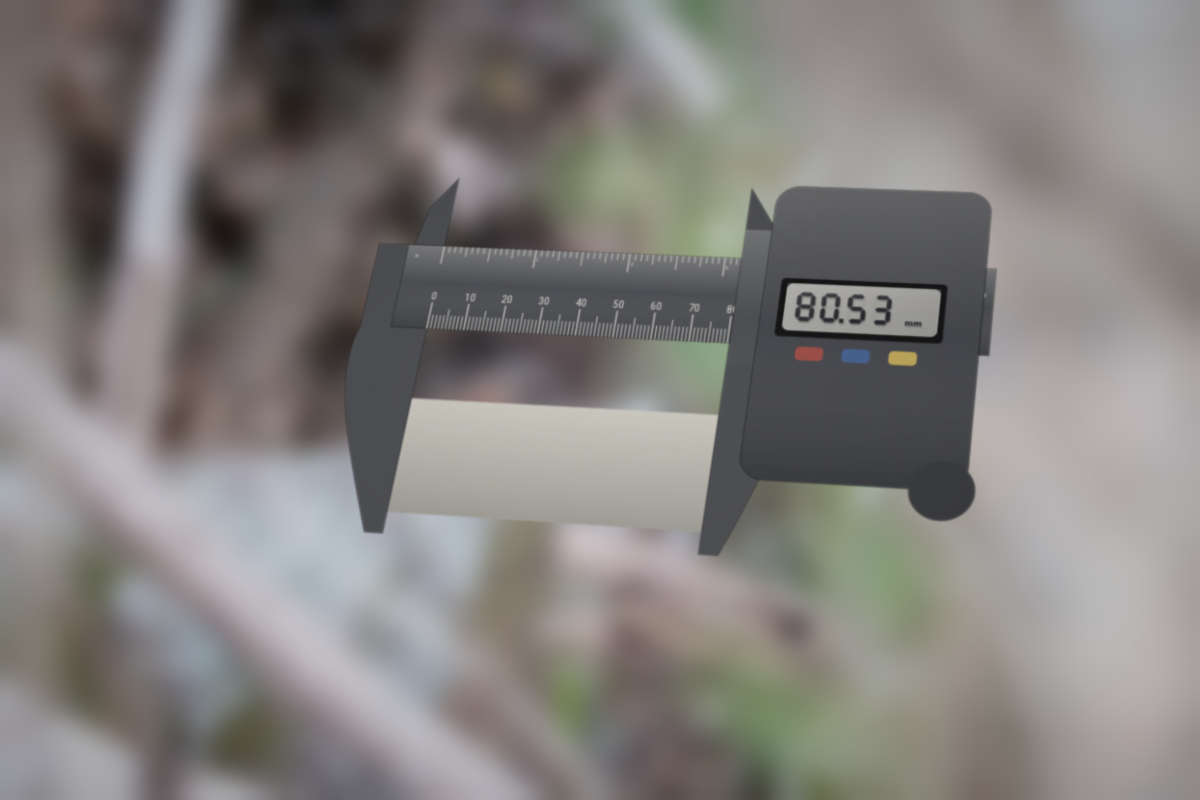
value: 80.53mm
